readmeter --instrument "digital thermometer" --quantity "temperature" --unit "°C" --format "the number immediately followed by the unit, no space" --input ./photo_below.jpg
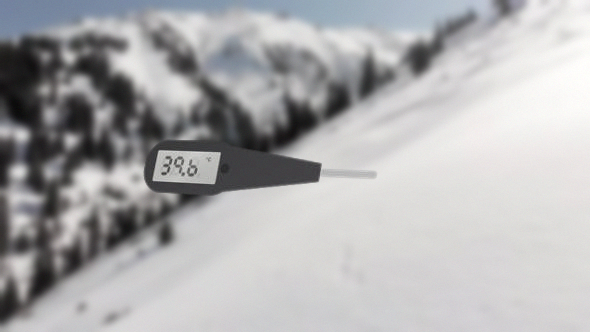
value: 39.6°C
